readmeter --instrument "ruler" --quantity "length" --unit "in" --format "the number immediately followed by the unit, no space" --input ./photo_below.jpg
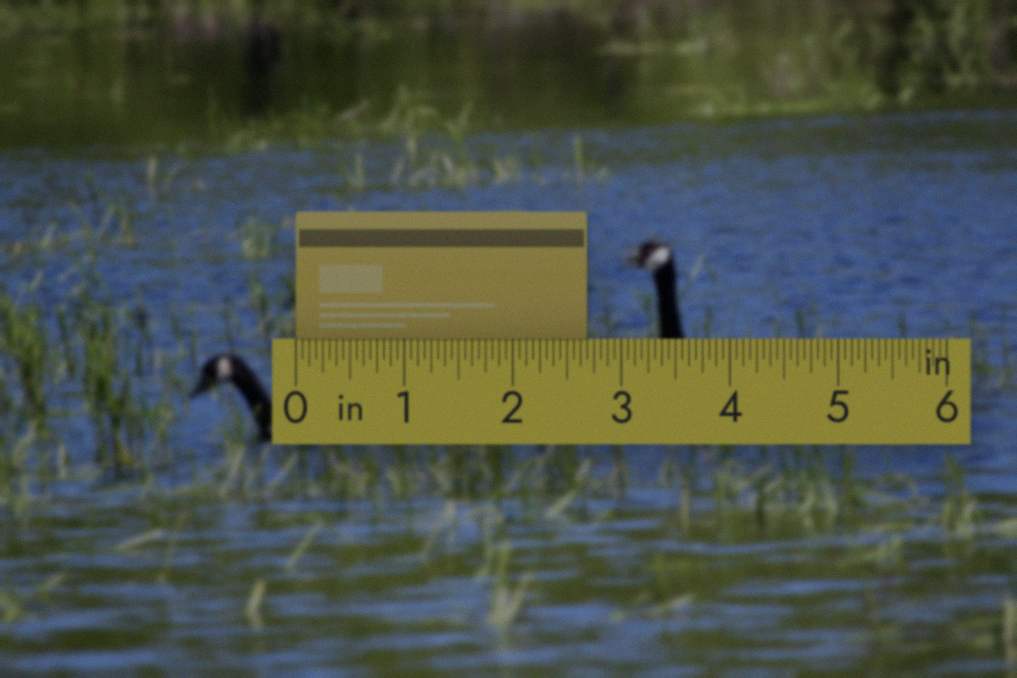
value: 2.6875in
